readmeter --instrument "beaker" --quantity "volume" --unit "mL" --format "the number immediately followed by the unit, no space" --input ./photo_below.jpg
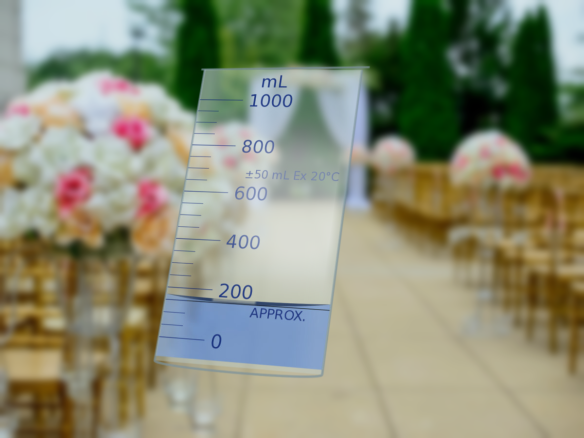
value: 150mL
